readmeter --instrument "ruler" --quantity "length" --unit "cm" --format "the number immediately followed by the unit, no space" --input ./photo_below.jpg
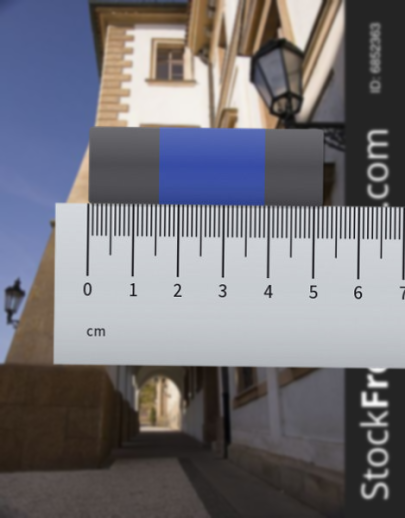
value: 5.2cm
